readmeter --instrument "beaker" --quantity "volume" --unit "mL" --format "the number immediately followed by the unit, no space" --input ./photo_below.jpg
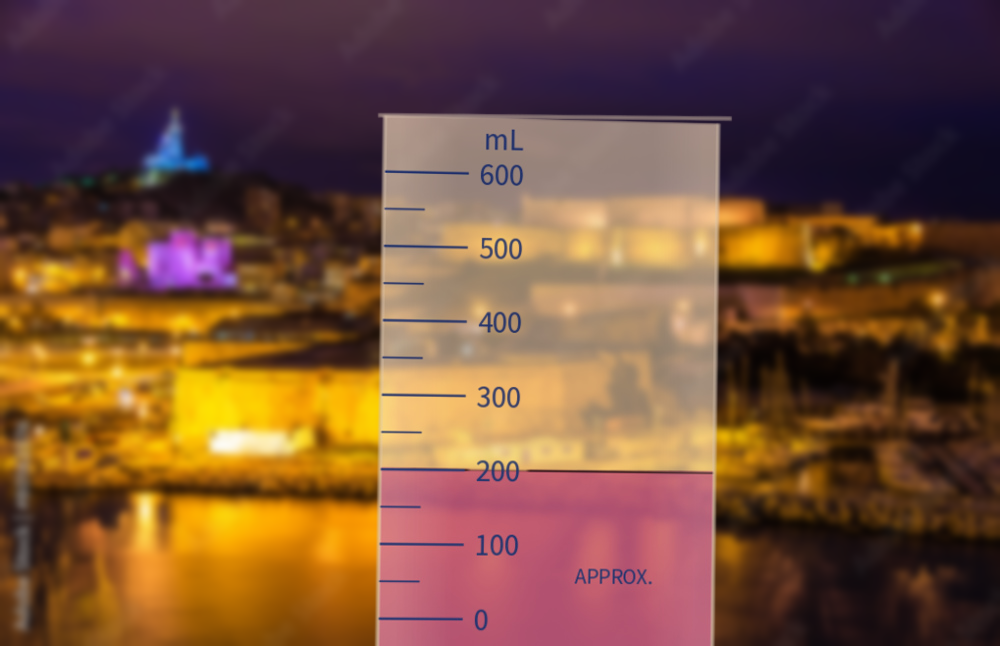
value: 200mL
